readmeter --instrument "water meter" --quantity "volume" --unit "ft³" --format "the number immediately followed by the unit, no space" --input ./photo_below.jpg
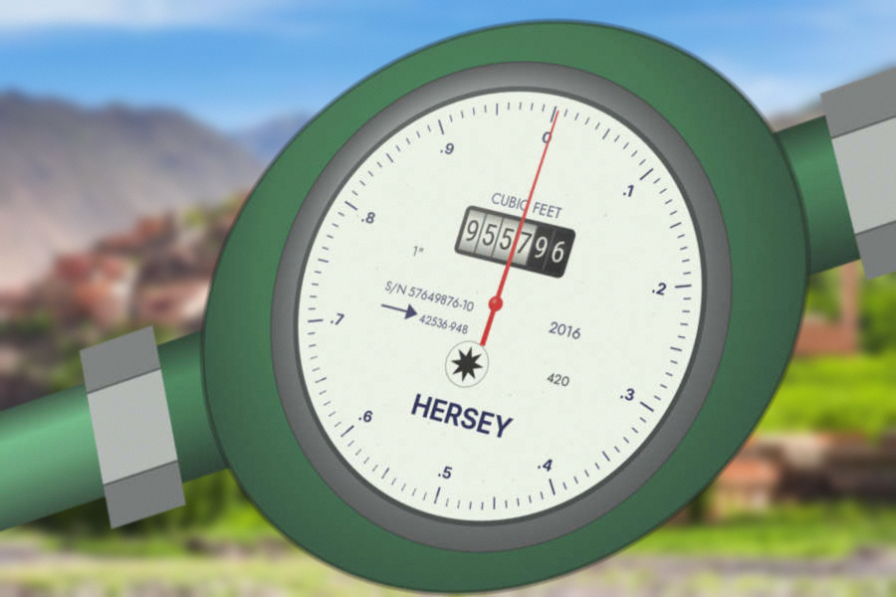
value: 955796.00ft³
